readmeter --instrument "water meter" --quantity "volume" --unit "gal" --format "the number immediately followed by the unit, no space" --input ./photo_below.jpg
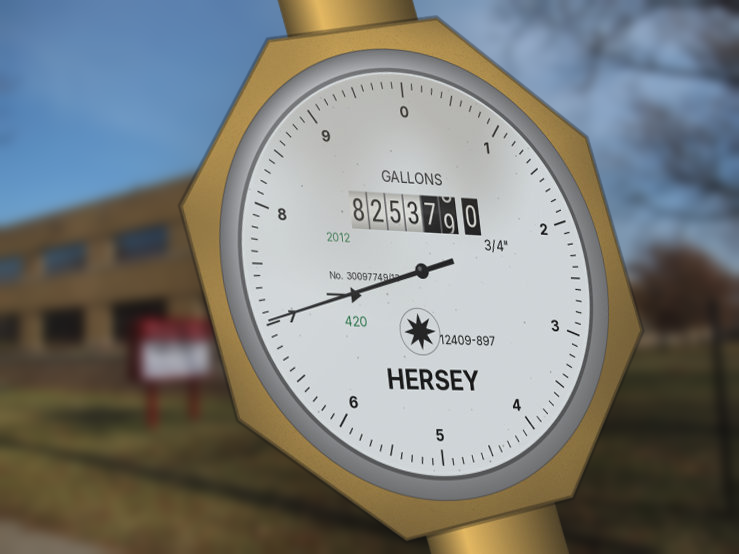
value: 8253787.0gal
